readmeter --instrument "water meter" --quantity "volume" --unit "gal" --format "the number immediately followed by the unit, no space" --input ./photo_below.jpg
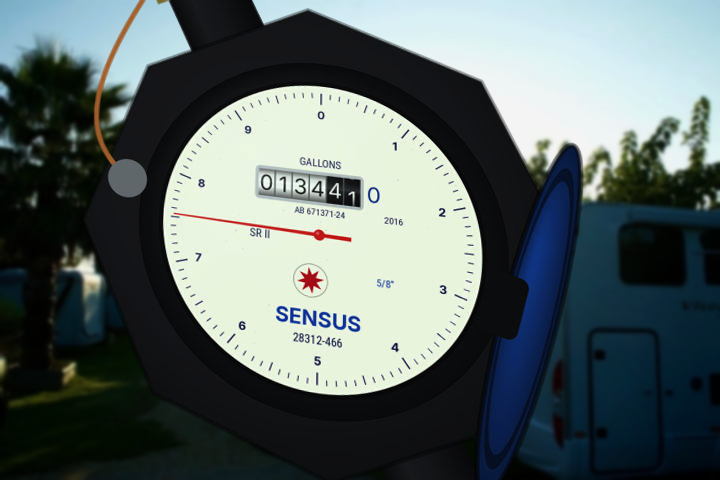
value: 134407.5gal
